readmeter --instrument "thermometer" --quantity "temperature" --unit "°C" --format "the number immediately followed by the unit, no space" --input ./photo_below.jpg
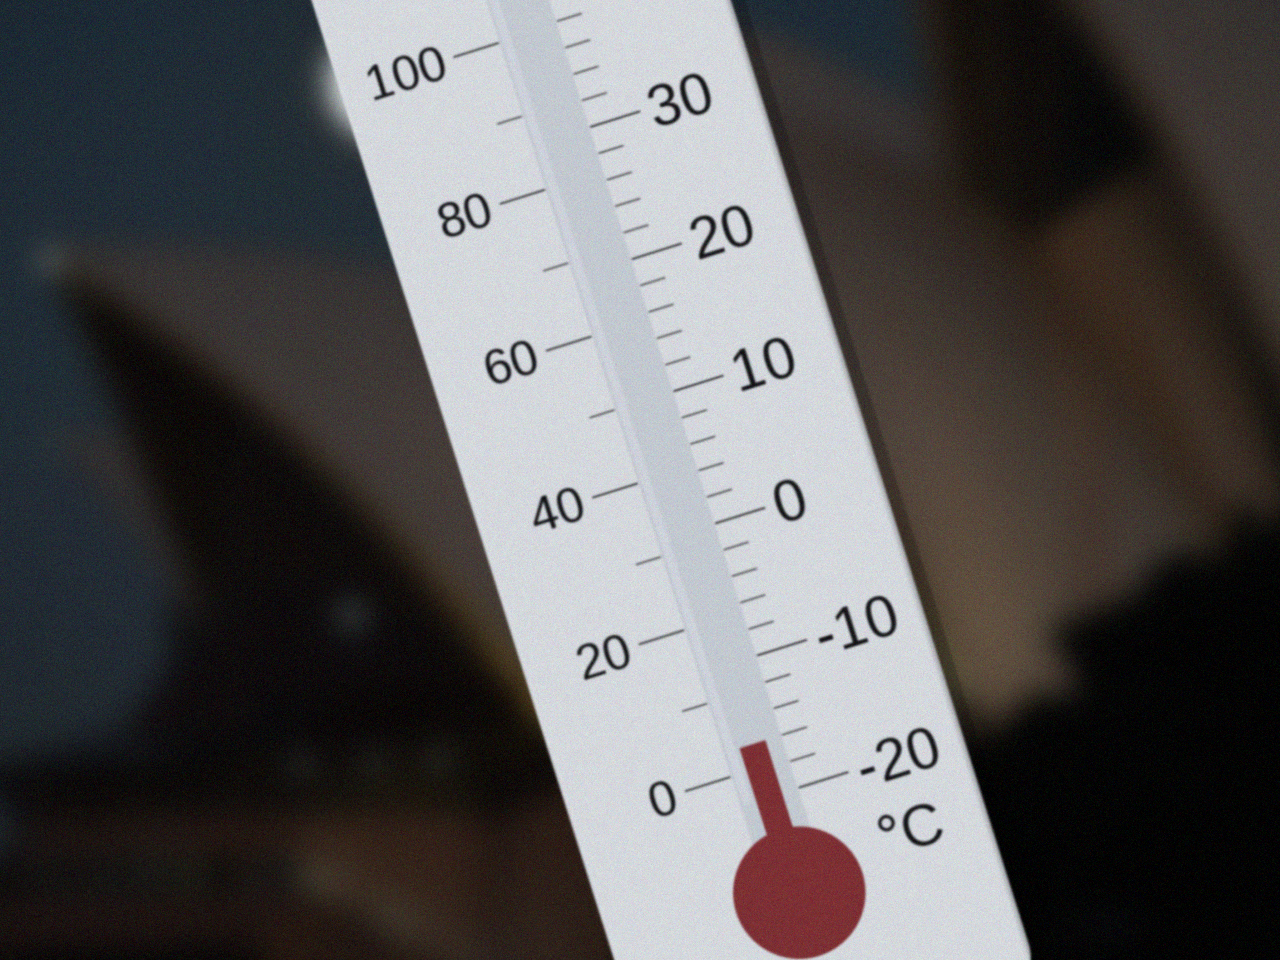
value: -16°C
